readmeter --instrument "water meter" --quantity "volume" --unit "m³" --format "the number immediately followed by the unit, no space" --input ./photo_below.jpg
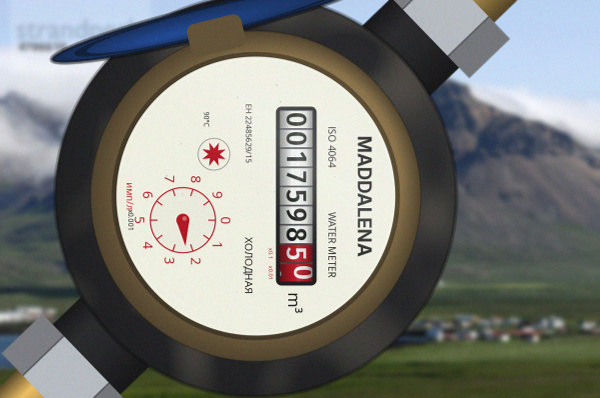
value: 17598.502m³
